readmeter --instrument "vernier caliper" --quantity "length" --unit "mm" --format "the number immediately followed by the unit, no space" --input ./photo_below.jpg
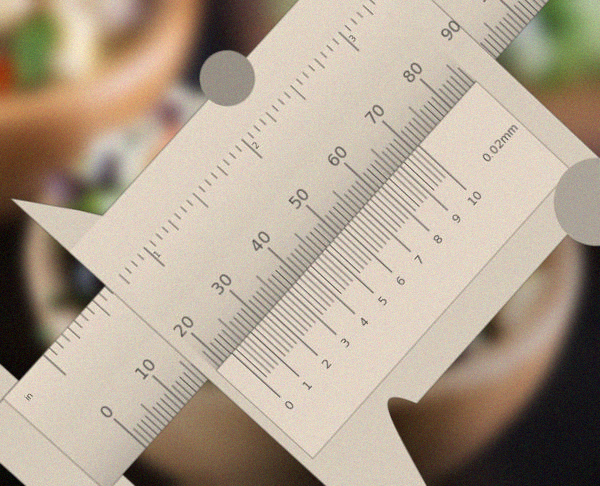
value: 22.2mm
